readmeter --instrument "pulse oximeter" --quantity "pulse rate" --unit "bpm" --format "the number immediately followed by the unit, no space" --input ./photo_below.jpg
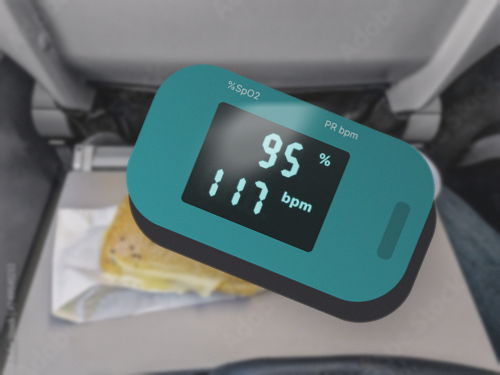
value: 117bpm
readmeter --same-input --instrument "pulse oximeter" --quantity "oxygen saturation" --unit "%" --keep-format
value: 95%
